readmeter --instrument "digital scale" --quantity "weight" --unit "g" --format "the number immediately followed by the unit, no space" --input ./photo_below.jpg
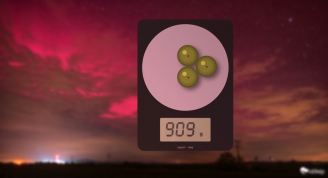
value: 909g
